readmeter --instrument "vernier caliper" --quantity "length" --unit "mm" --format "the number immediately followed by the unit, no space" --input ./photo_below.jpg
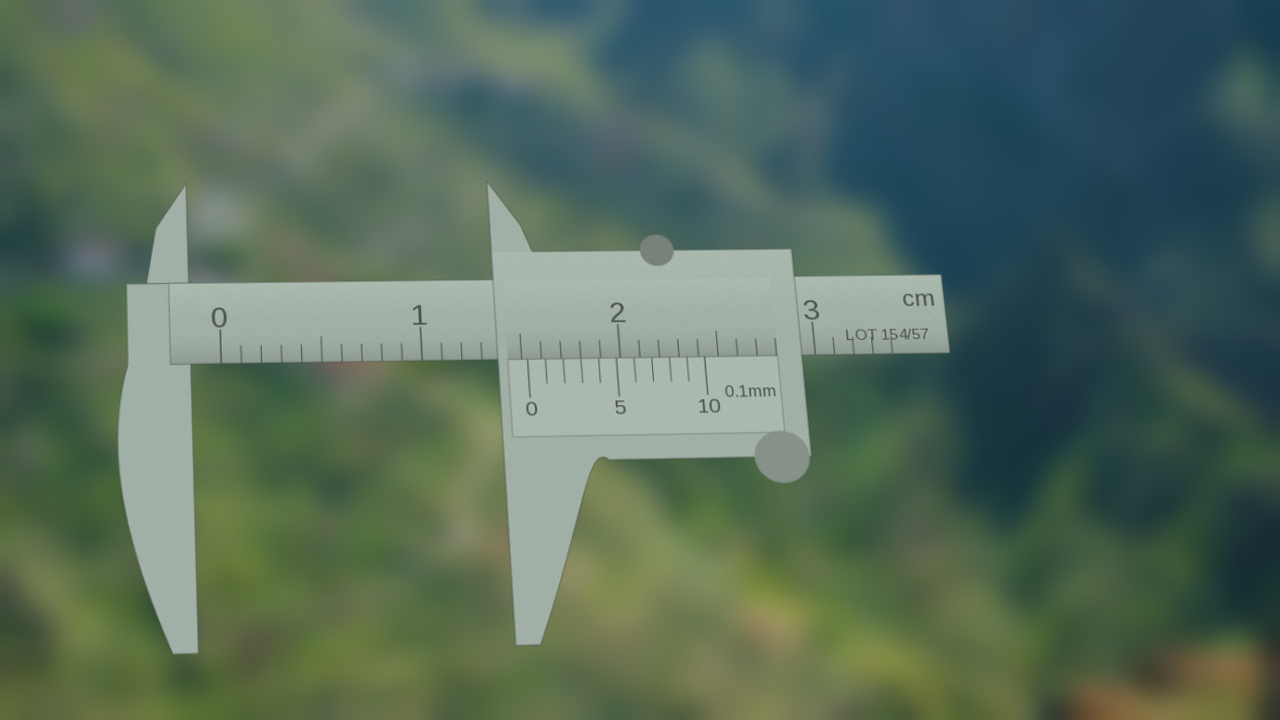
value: 15.3mm
